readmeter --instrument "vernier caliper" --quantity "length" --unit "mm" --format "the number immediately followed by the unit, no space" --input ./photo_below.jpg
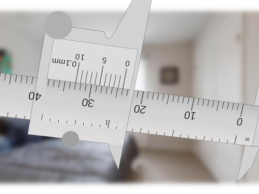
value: 24.0mm
